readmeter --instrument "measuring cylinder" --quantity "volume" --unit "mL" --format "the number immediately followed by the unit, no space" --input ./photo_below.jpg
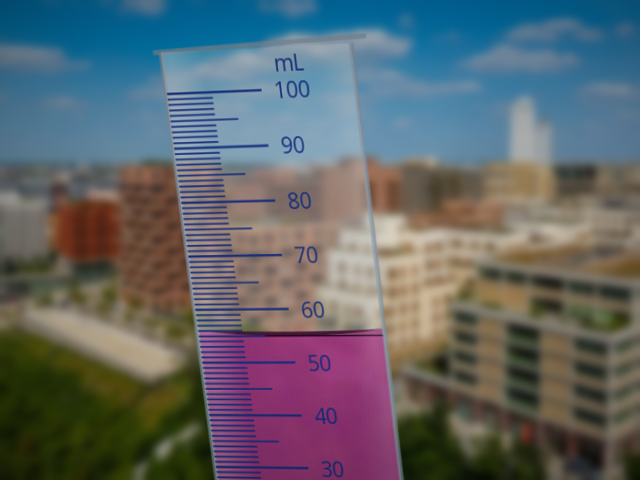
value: 55mL
